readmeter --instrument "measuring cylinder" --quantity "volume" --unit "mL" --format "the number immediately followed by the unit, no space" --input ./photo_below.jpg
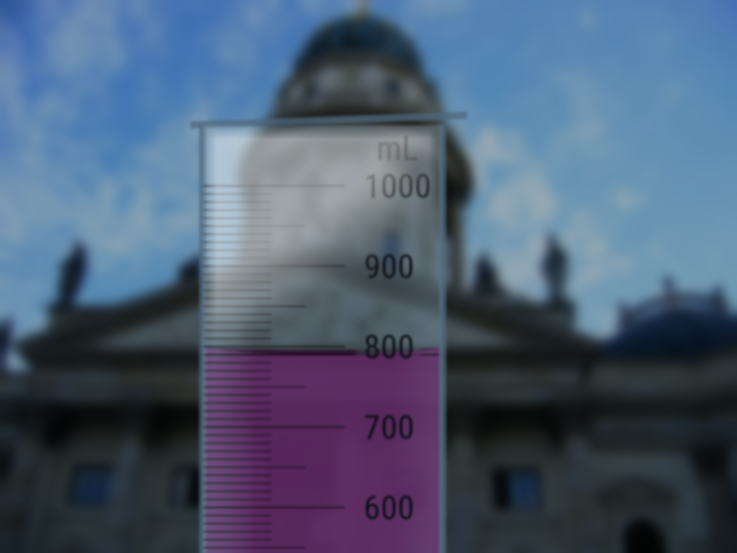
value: 790mL
